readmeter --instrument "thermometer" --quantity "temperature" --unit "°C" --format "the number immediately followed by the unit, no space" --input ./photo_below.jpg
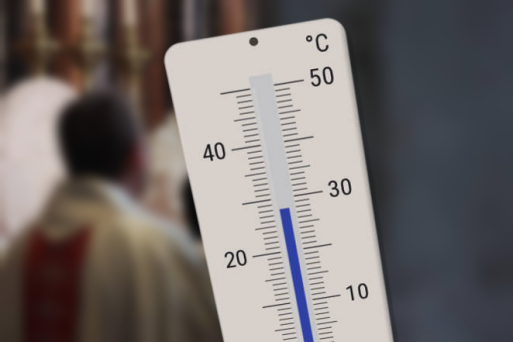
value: 28°C
